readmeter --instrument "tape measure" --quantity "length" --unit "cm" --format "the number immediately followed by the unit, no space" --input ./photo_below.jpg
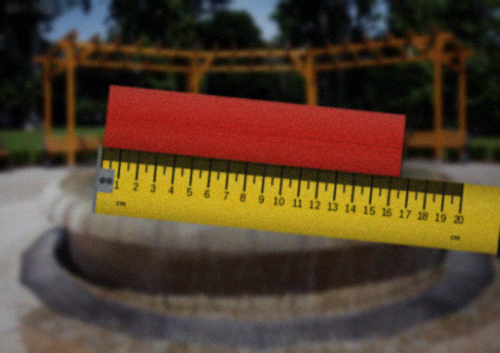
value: 16.5cm
